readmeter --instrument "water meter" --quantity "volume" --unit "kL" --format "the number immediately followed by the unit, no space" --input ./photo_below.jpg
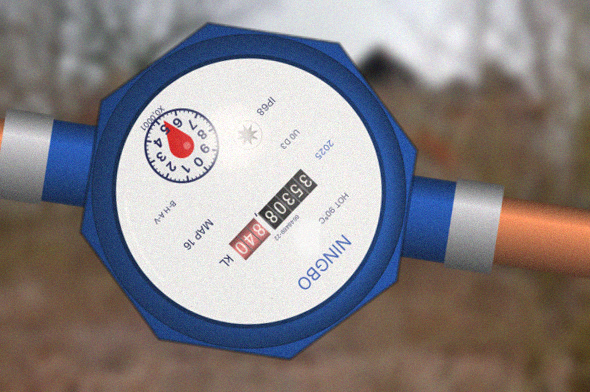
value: 35308.8405kL
